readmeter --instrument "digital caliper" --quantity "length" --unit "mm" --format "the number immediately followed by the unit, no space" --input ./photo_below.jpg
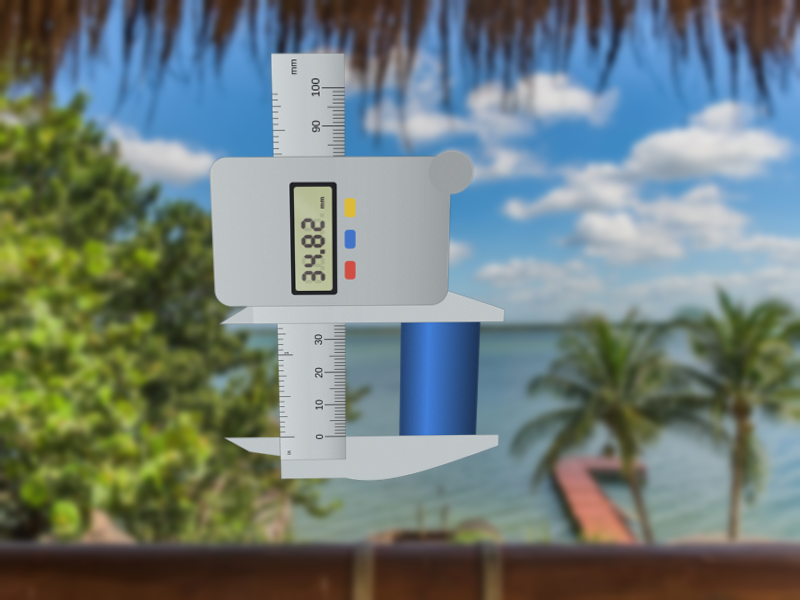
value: 34.82mm
